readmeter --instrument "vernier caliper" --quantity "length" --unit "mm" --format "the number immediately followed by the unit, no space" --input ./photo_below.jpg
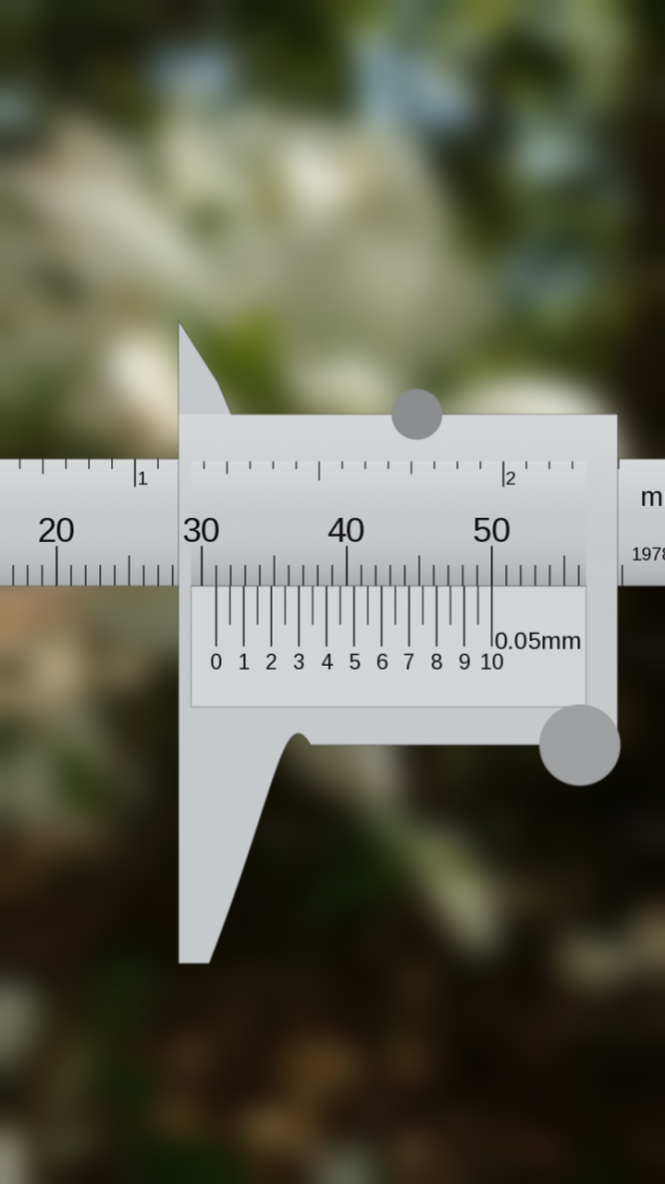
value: 31.0mm
